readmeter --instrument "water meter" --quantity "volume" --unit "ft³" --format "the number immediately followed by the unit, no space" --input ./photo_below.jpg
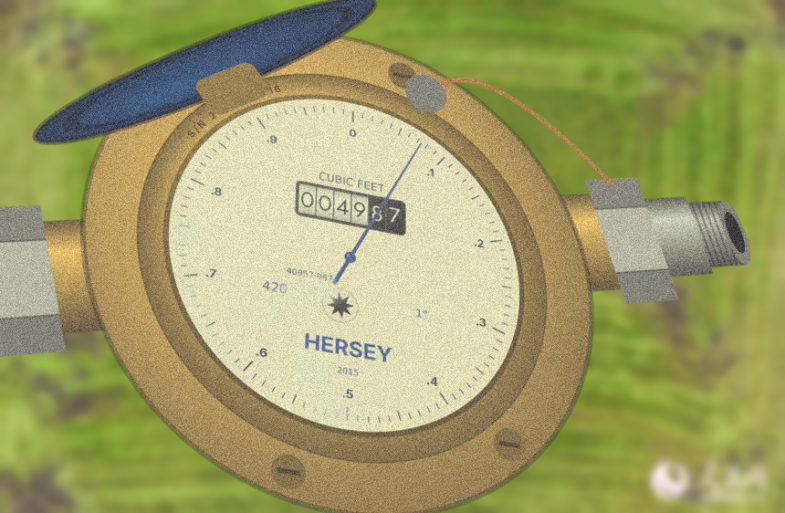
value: 4987.07ft³
